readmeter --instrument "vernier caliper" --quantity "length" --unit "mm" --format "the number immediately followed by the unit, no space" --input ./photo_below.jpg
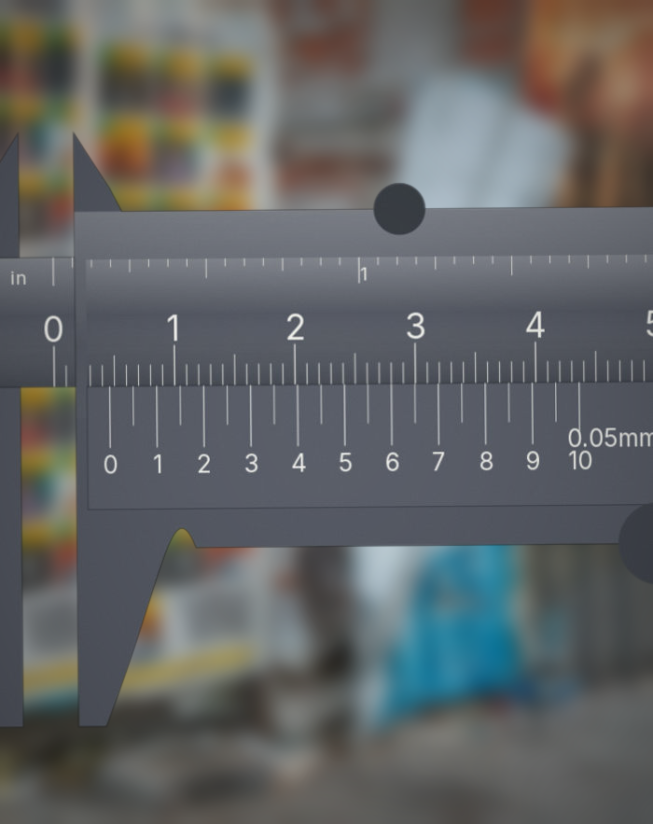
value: 4.6mm
